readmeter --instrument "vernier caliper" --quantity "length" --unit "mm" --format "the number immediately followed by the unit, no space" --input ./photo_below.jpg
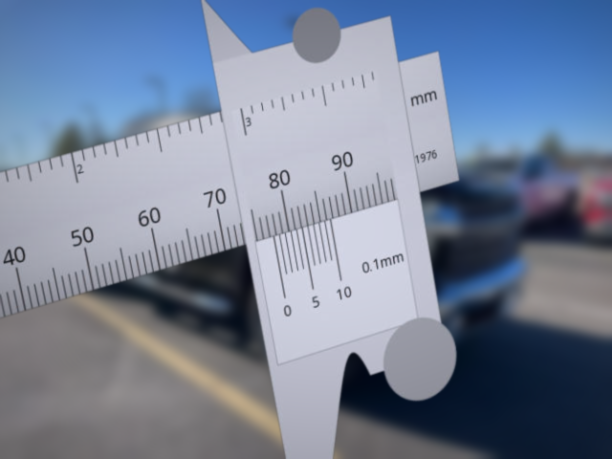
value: 77.6mm
